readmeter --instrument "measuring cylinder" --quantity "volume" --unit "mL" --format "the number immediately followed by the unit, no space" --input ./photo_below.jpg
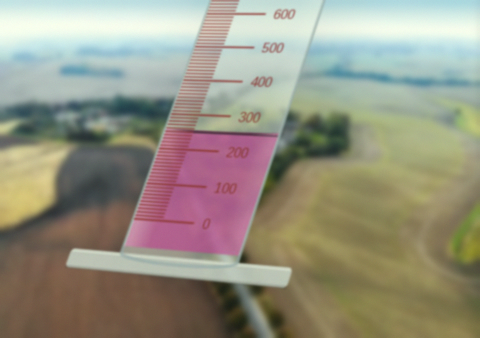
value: 250mL
